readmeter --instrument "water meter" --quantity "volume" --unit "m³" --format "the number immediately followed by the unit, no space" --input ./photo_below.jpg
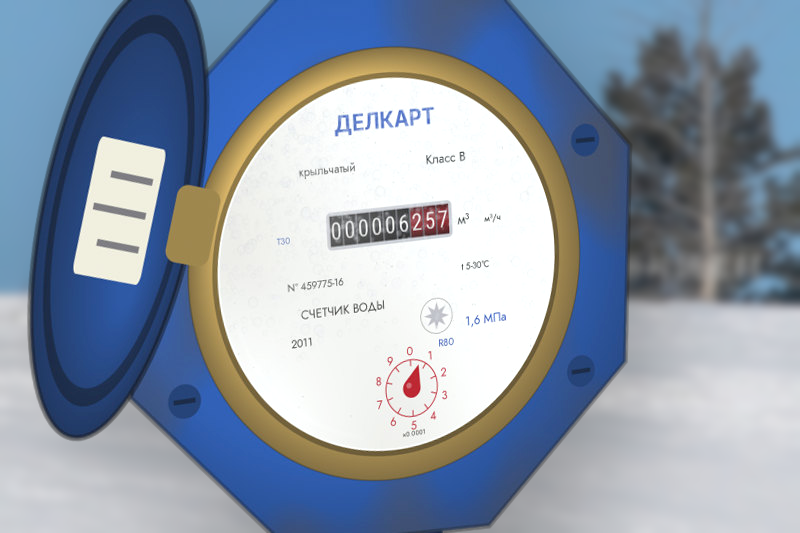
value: 6.2570m³
